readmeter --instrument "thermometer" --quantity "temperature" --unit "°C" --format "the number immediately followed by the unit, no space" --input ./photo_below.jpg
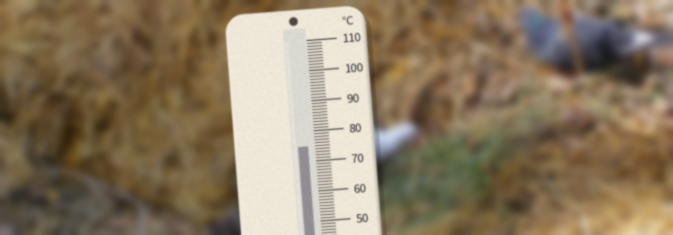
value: 75°C
